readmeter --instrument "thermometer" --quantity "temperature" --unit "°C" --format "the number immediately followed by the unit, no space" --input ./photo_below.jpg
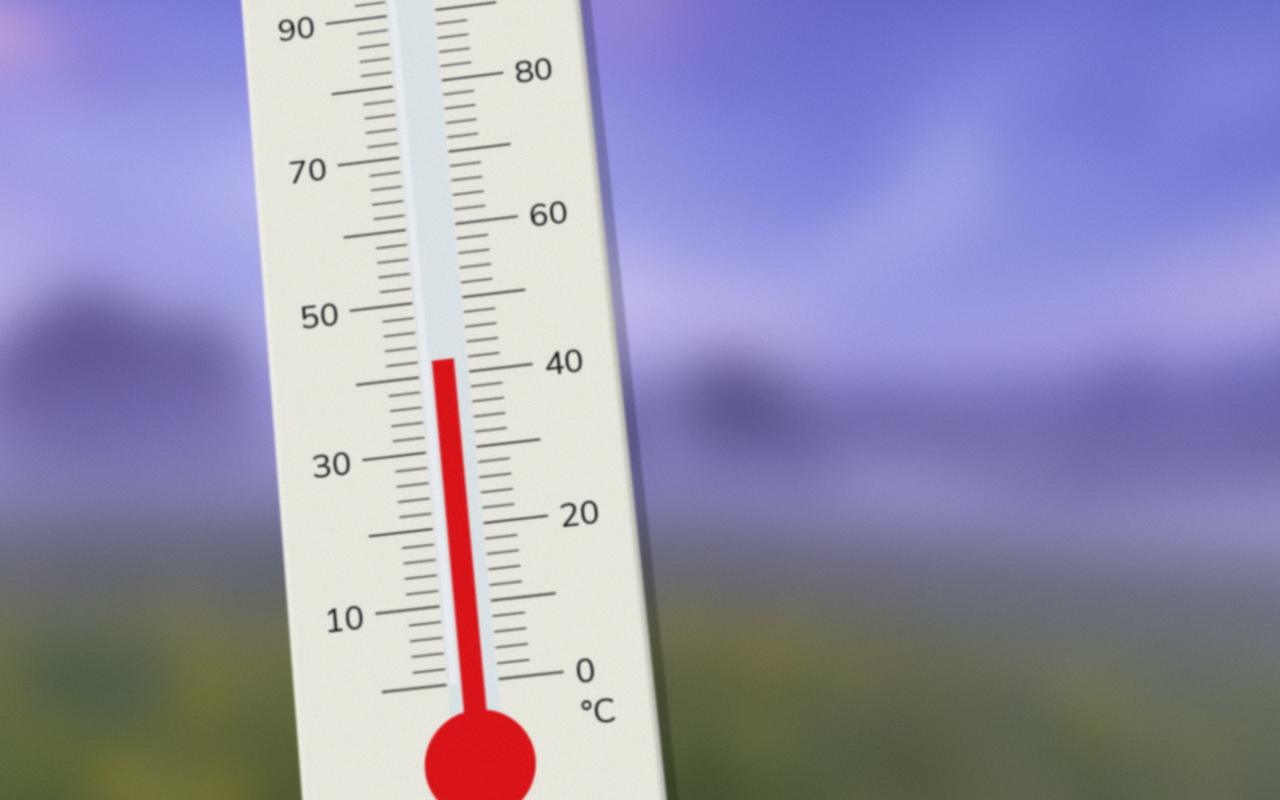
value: 42°C
